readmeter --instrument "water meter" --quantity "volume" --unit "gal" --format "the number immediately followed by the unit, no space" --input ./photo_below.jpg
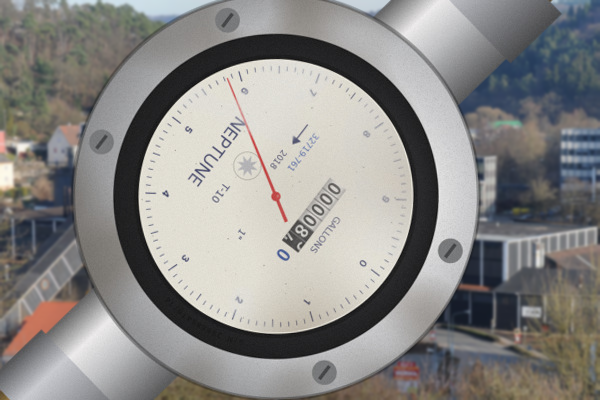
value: 835.8gal
